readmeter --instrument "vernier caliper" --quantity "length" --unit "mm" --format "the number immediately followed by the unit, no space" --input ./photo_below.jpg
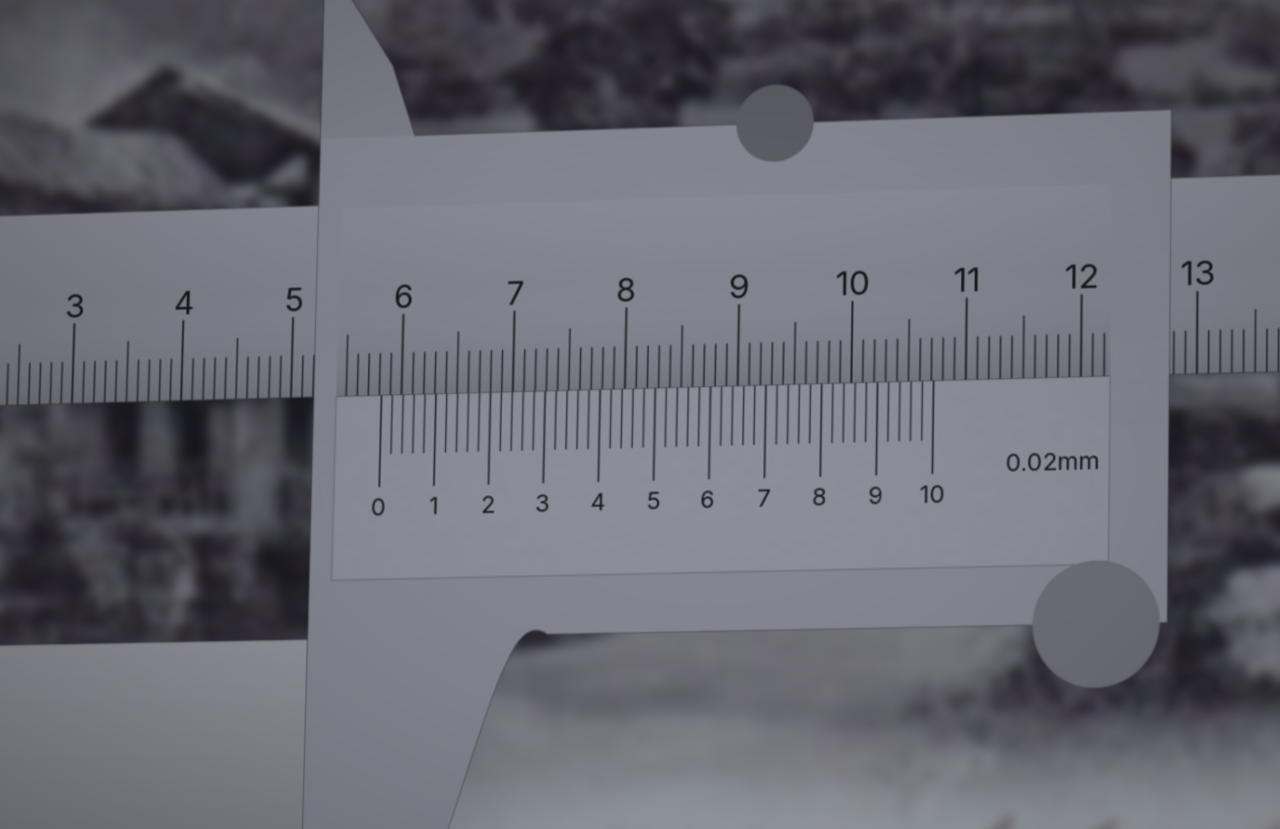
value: 58.2mm
